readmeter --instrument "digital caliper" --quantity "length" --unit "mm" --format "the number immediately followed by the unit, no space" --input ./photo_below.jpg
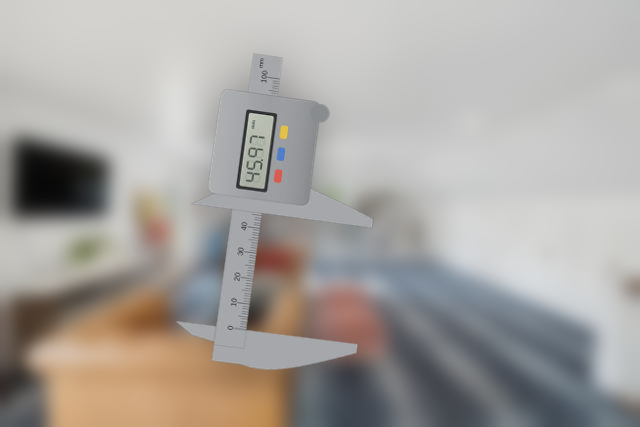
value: 45.97mm
